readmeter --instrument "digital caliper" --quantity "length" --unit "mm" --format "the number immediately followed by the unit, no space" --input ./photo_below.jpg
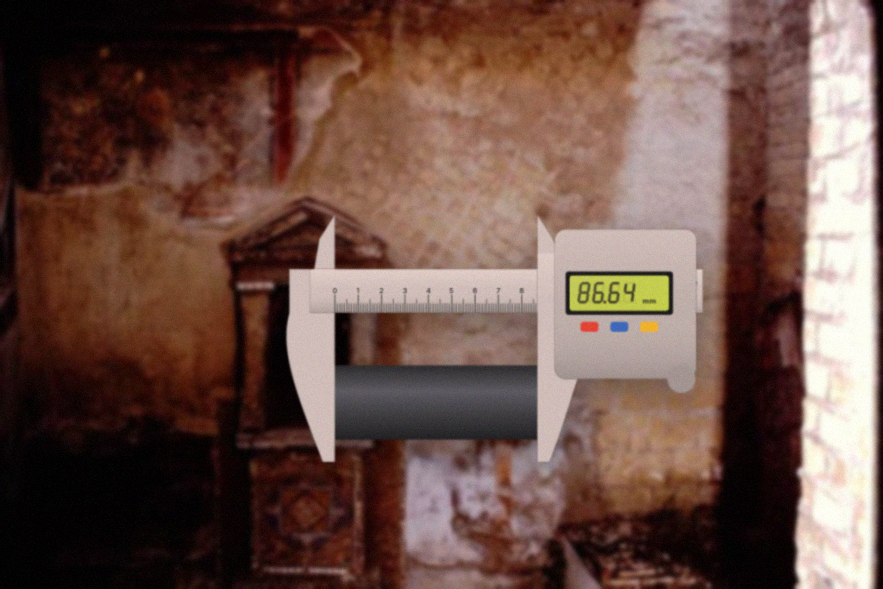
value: 86.64mm
